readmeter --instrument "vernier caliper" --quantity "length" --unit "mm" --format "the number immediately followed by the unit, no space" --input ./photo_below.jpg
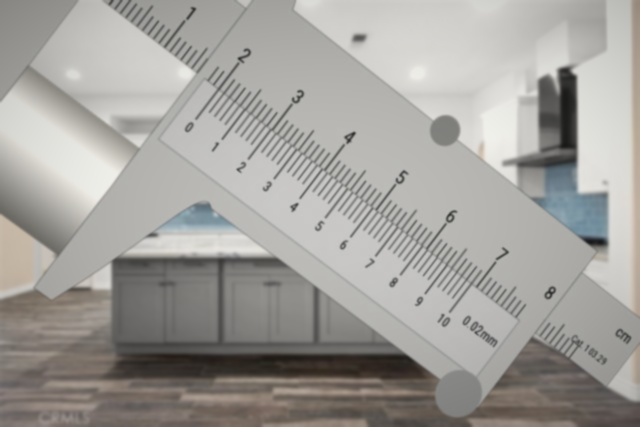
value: 20.0mm
